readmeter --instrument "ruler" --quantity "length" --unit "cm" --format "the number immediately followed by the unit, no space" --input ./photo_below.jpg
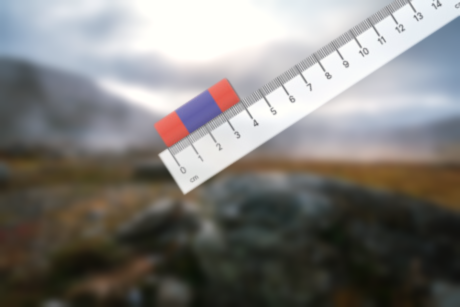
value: 4cm
